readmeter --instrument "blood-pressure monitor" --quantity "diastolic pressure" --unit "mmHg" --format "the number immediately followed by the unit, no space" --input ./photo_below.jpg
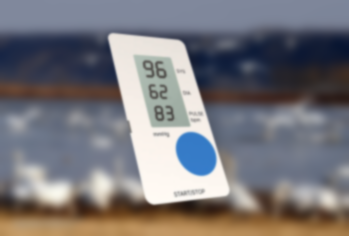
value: 62mmHg
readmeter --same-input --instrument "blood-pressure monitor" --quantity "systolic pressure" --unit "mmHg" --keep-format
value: 96mmHg
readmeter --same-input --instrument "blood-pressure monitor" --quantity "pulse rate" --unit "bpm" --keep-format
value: 83bpm
